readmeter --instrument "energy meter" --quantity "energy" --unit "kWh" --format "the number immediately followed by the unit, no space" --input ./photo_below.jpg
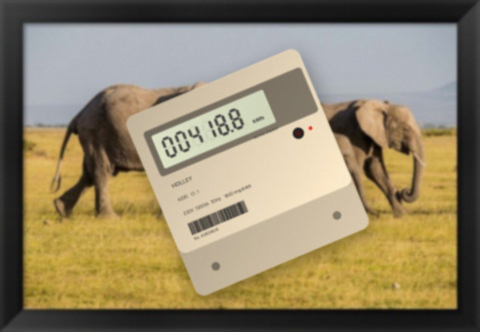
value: 418.8kWh
